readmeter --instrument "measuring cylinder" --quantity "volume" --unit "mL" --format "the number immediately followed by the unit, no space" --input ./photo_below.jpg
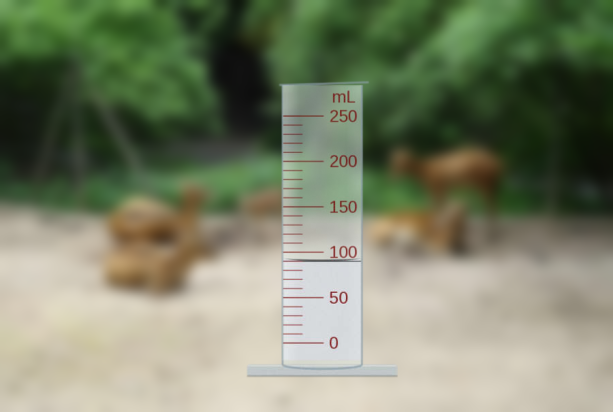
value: 90mL
